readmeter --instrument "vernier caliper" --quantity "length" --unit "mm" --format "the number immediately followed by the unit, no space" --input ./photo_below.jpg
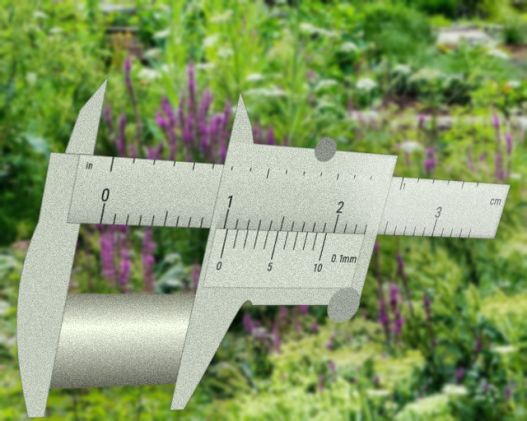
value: 10.3mm
